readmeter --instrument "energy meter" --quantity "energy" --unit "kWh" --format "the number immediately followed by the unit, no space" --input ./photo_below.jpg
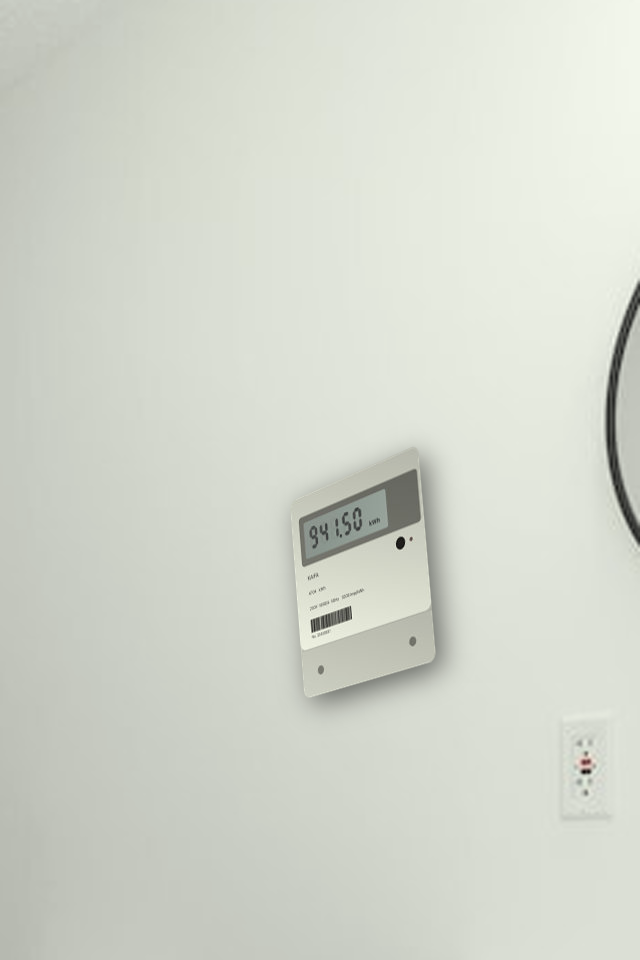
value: 941.50kWh
